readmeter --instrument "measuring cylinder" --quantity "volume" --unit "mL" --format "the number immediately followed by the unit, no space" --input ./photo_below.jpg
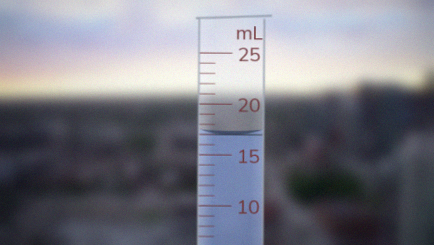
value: 17mL
